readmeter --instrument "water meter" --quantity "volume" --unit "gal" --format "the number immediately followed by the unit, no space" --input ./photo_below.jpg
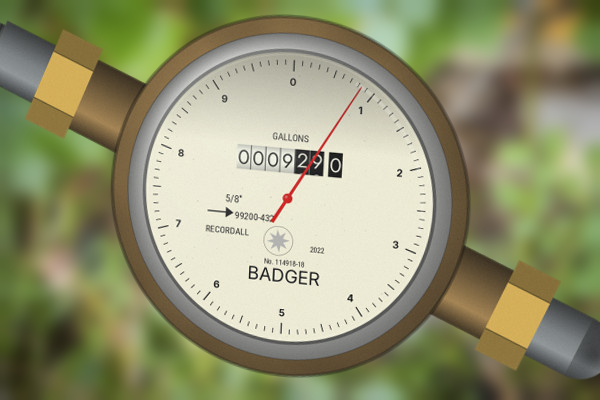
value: 9290.8gal
